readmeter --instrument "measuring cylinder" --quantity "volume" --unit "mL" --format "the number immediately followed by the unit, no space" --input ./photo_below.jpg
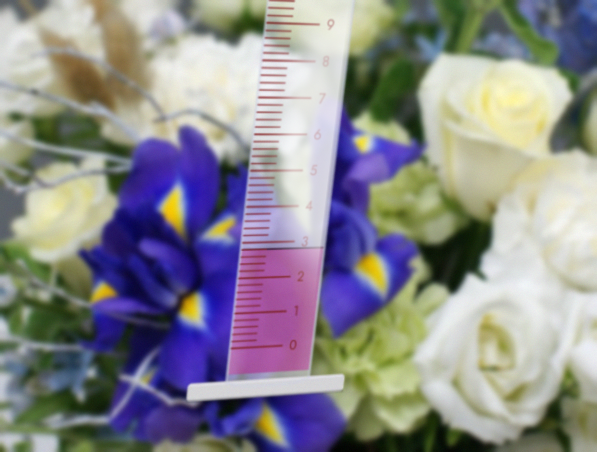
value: 2.8mL
